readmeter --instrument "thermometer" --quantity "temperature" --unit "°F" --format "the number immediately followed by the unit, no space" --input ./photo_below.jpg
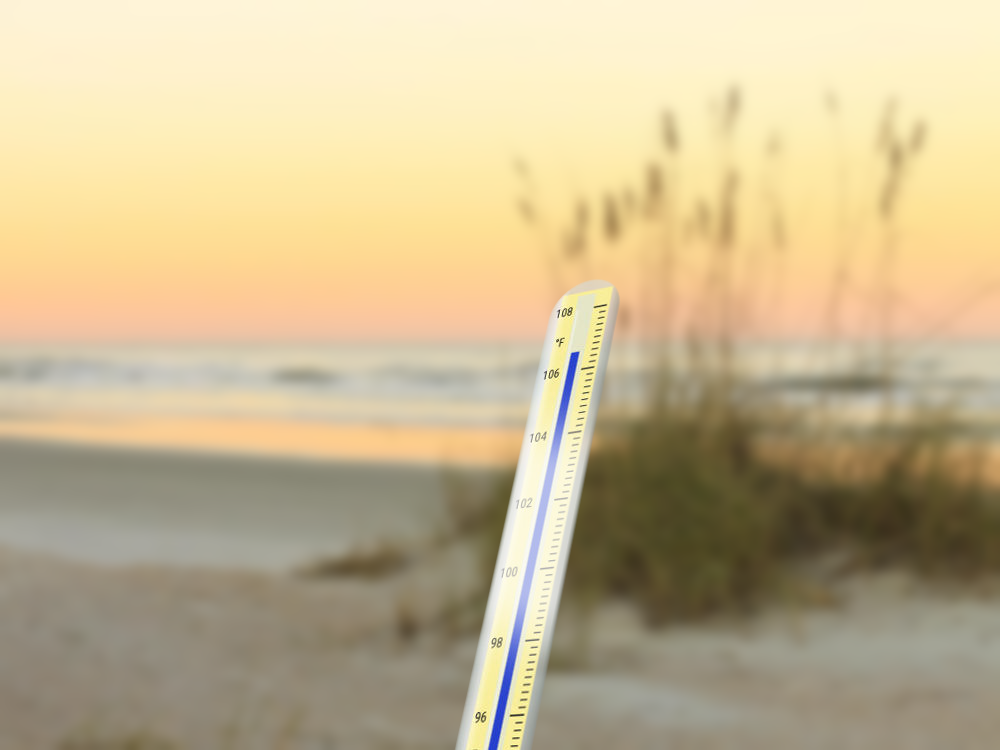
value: 106.6°F
